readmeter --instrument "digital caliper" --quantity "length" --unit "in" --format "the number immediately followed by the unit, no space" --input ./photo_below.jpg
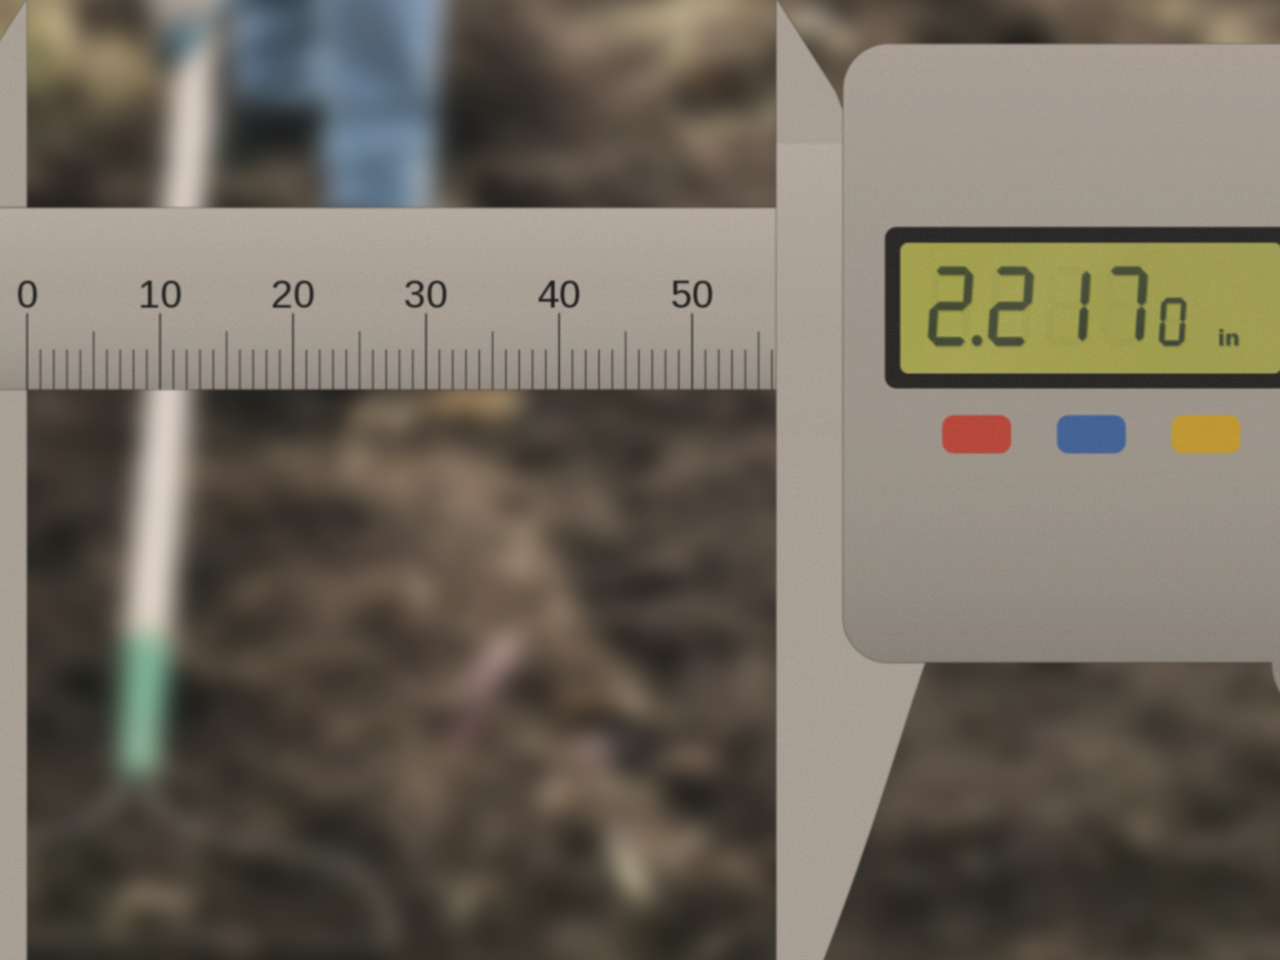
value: 2.2170in
